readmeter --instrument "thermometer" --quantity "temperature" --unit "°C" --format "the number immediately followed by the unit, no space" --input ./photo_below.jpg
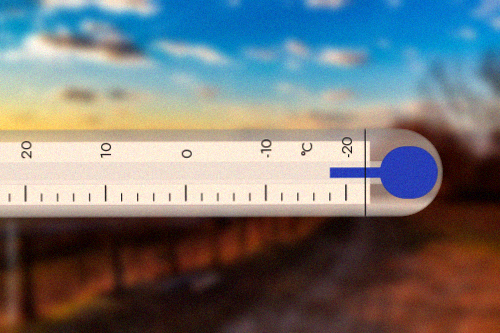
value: -18°C
